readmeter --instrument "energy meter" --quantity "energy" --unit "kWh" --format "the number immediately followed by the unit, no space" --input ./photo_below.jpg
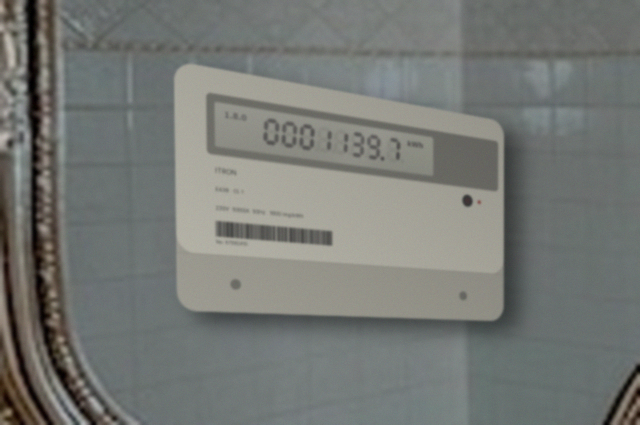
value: 1139.7kWh
